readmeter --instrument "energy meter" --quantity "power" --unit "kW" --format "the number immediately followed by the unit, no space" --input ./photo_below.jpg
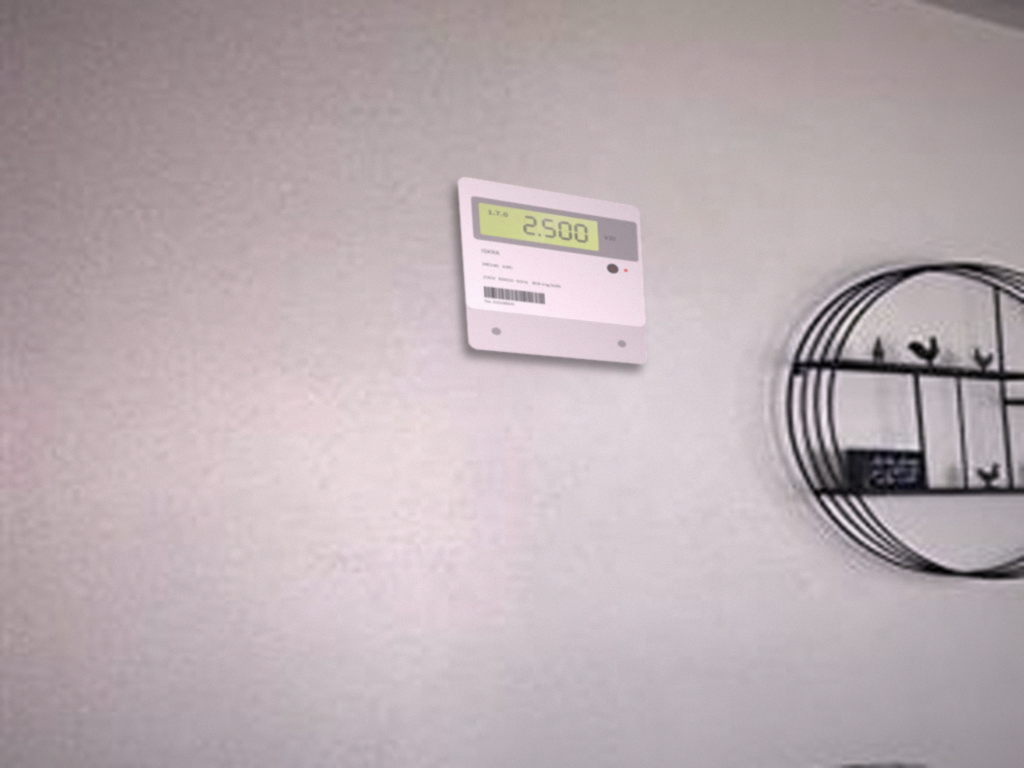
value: 2.500kW
